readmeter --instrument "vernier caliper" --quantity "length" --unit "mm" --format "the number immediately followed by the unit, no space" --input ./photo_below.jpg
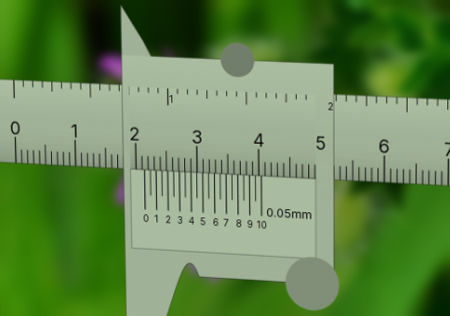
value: 21.4mm
